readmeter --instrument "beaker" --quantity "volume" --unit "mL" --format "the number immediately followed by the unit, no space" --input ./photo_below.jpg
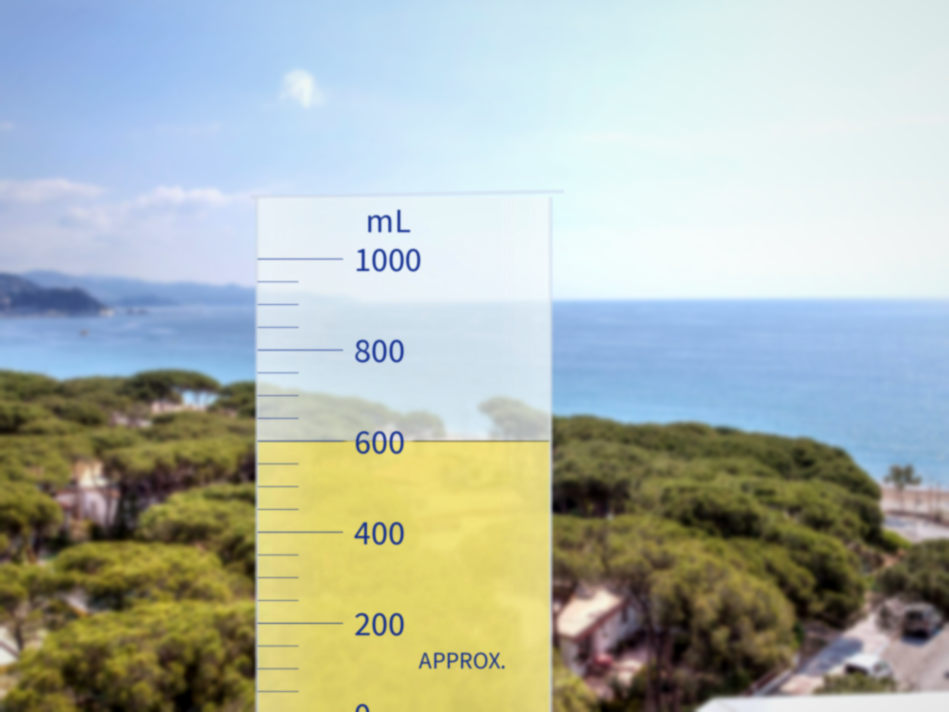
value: 600mL
